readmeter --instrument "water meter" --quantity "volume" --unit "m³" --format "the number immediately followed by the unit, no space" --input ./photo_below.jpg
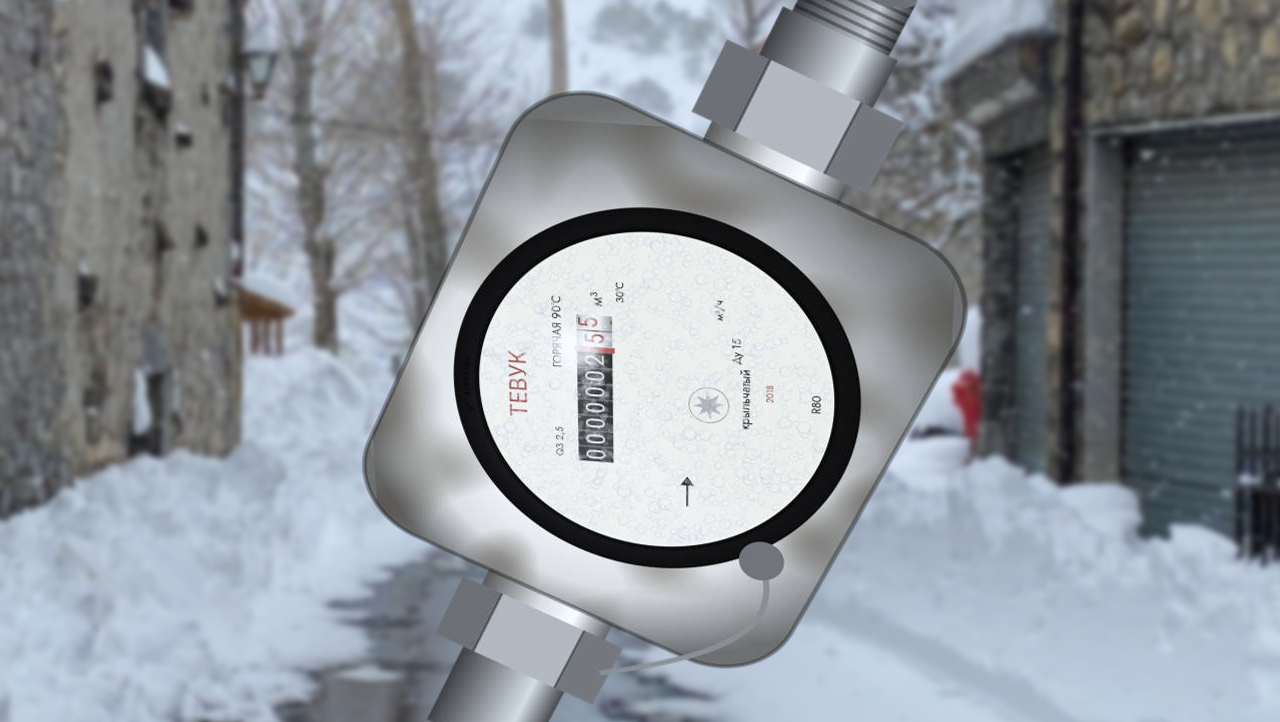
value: 2.55m³
